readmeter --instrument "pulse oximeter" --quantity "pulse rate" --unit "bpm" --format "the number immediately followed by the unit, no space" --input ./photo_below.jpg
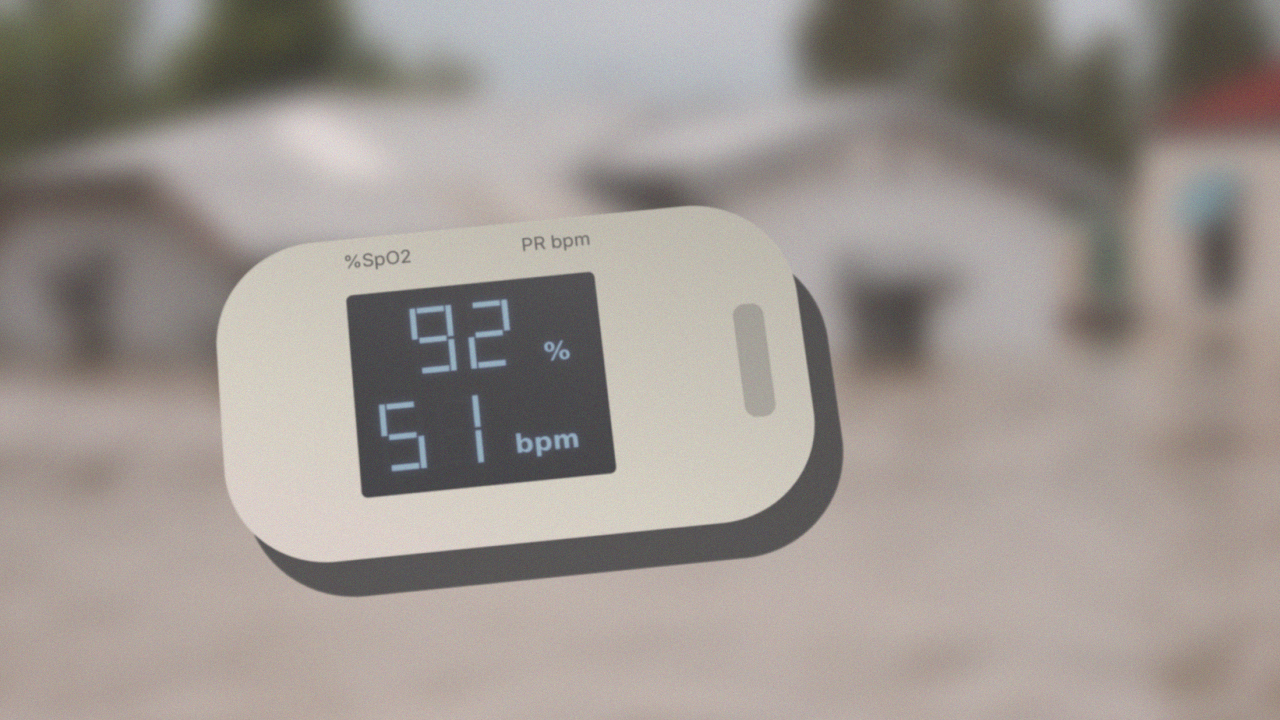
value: 51bpm
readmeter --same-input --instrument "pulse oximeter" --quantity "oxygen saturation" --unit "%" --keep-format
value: 92%
